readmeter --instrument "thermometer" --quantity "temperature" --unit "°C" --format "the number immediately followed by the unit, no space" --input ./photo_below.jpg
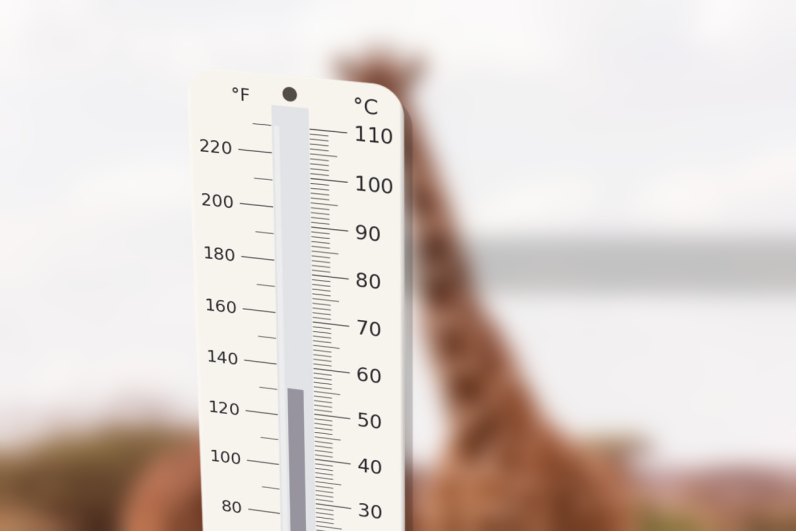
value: 55°C
